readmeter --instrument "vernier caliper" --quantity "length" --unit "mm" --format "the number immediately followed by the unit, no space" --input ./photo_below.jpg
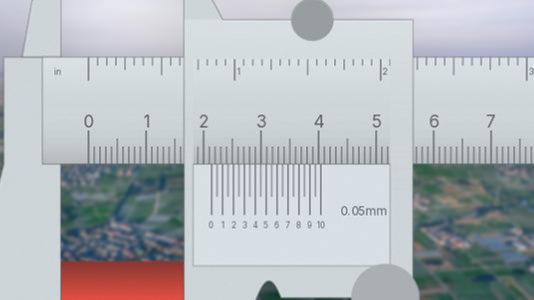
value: 21.4mm
